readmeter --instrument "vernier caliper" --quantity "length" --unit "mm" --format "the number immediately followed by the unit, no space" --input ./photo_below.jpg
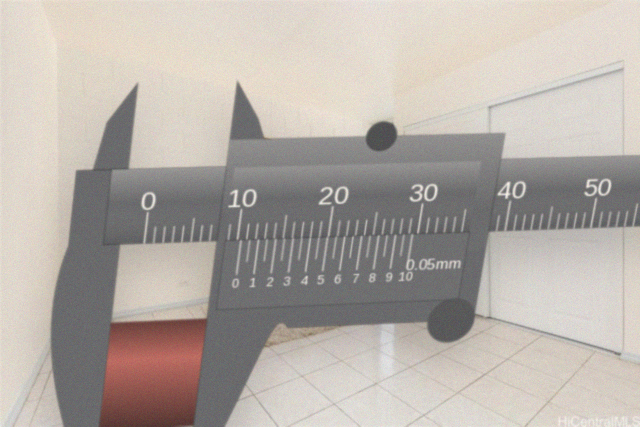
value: 10.4mm
